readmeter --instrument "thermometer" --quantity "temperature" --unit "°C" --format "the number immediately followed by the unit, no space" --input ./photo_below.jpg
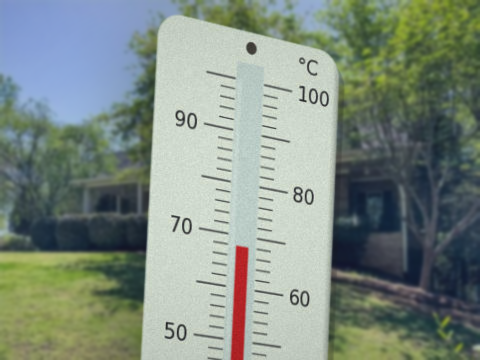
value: 68°C
